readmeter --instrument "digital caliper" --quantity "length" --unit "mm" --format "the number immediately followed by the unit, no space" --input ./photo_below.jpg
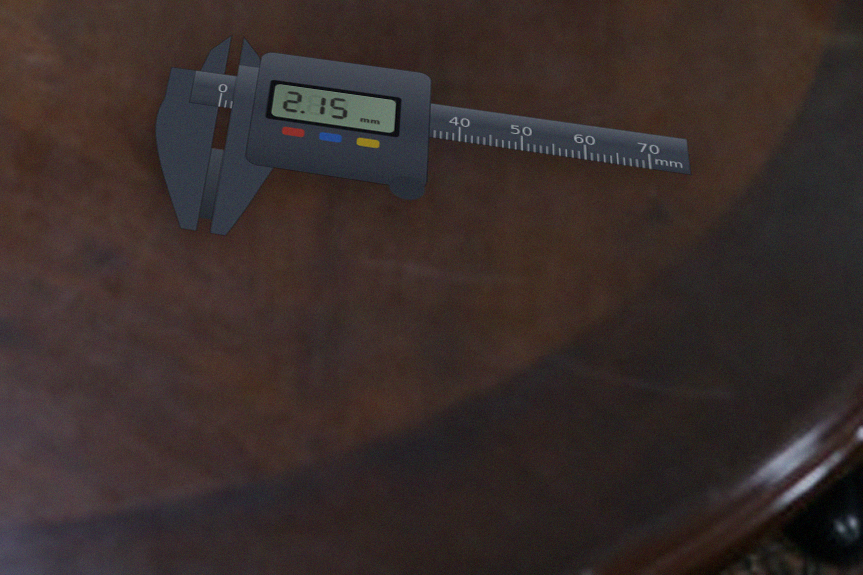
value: 2.15mm
